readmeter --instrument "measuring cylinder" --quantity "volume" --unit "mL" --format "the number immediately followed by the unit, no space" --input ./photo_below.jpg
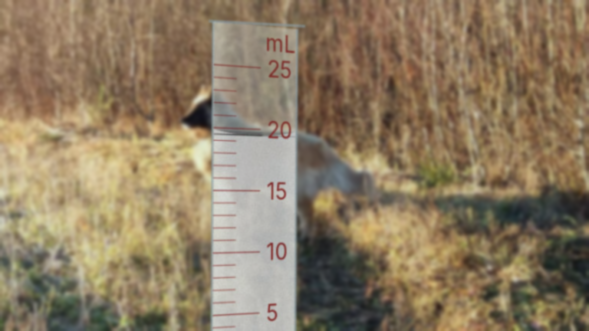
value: 19.5mL
